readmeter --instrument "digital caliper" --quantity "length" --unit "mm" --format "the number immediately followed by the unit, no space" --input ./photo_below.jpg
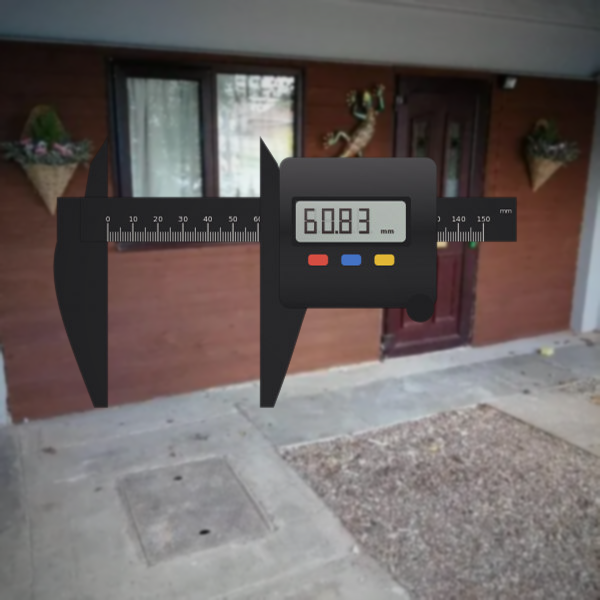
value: 60.83mm
